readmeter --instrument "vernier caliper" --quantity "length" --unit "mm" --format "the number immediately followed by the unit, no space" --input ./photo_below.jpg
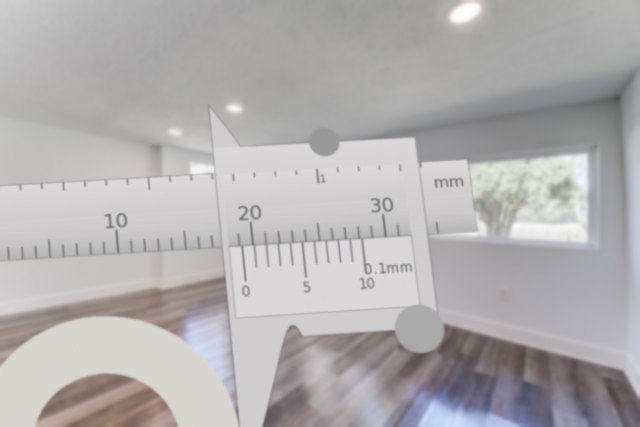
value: 19.2mm
